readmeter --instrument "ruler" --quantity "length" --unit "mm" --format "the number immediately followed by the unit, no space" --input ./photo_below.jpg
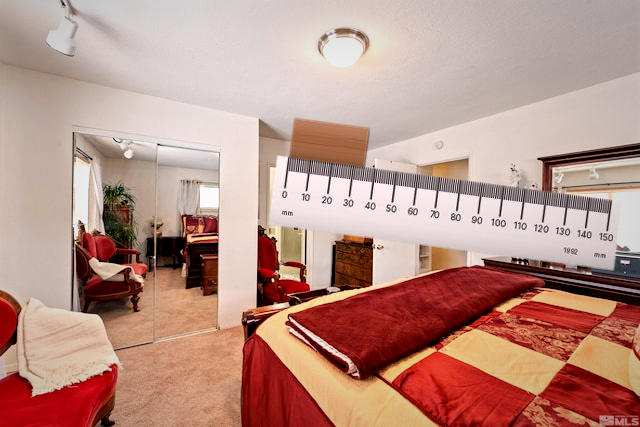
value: 35mm
